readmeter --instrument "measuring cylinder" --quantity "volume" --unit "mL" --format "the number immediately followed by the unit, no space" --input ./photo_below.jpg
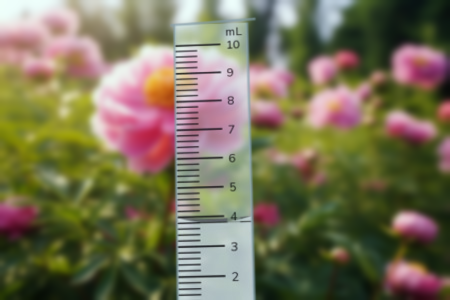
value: 3.8mL
